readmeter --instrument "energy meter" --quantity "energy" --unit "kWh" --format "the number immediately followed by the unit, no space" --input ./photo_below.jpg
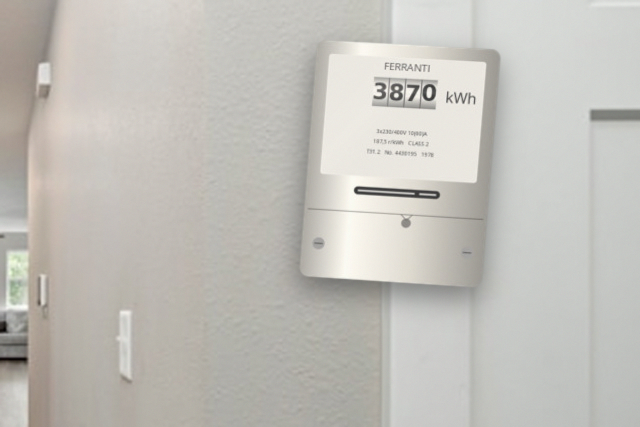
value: 3870kWh
